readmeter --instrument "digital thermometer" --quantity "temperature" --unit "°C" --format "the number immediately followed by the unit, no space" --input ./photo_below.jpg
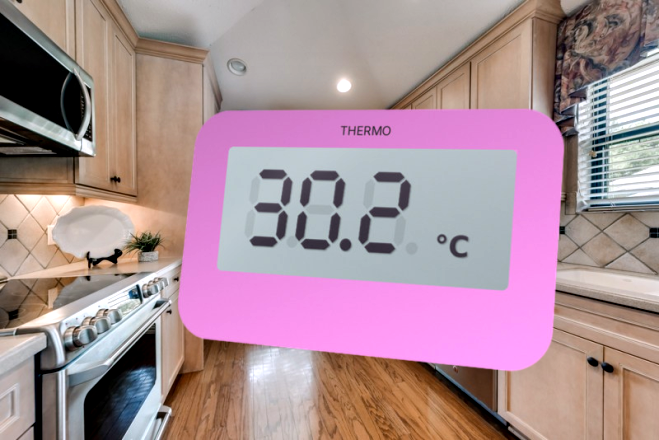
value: 30.2°C
